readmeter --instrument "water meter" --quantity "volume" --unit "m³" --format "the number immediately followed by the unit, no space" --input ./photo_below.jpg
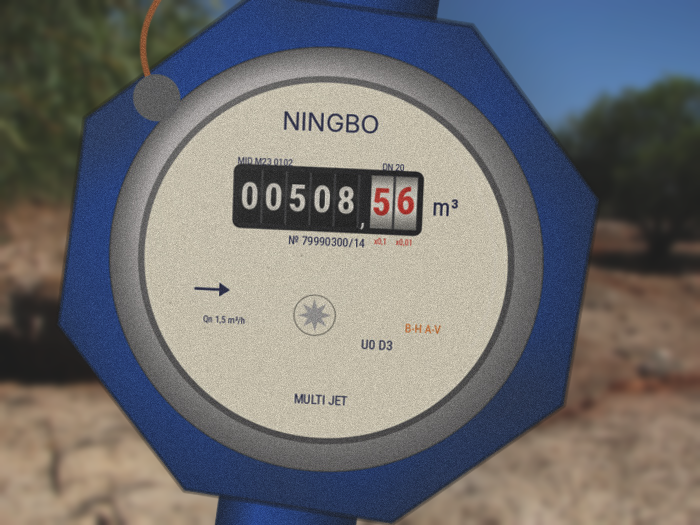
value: 508.56m³
